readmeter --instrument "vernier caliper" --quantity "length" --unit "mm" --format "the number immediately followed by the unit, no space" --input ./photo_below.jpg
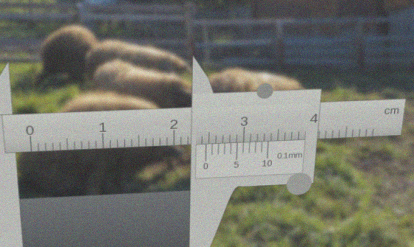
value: 24.6mm
